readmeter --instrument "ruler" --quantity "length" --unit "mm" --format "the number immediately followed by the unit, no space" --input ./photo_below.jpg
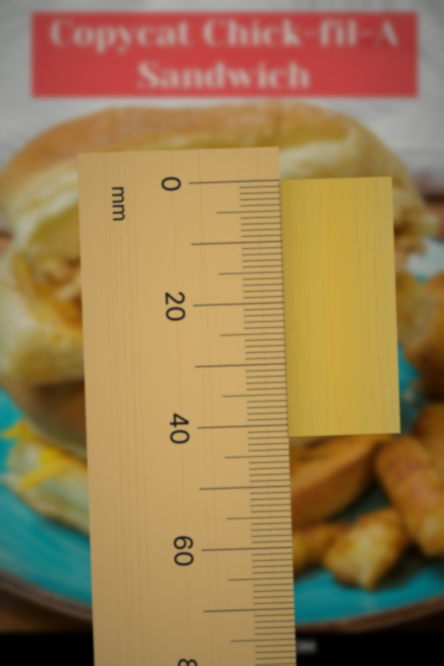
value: 42mm
